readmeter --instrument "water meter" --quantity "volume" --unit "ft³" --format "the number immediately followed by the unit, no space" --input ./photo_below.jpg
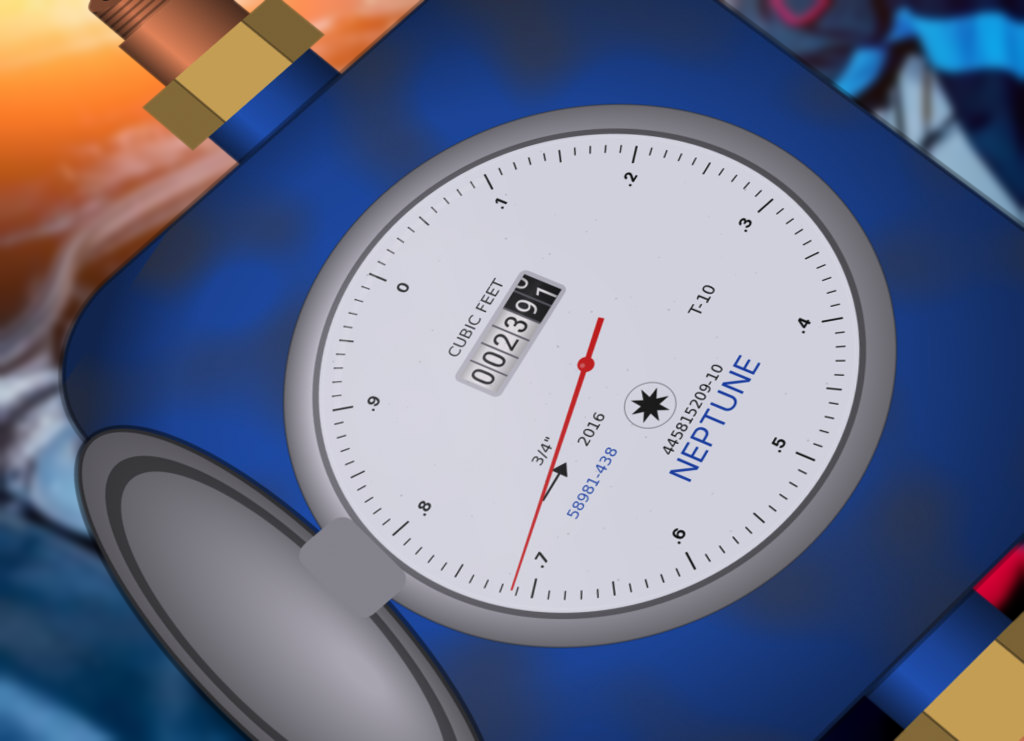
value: 2390.71ft³
